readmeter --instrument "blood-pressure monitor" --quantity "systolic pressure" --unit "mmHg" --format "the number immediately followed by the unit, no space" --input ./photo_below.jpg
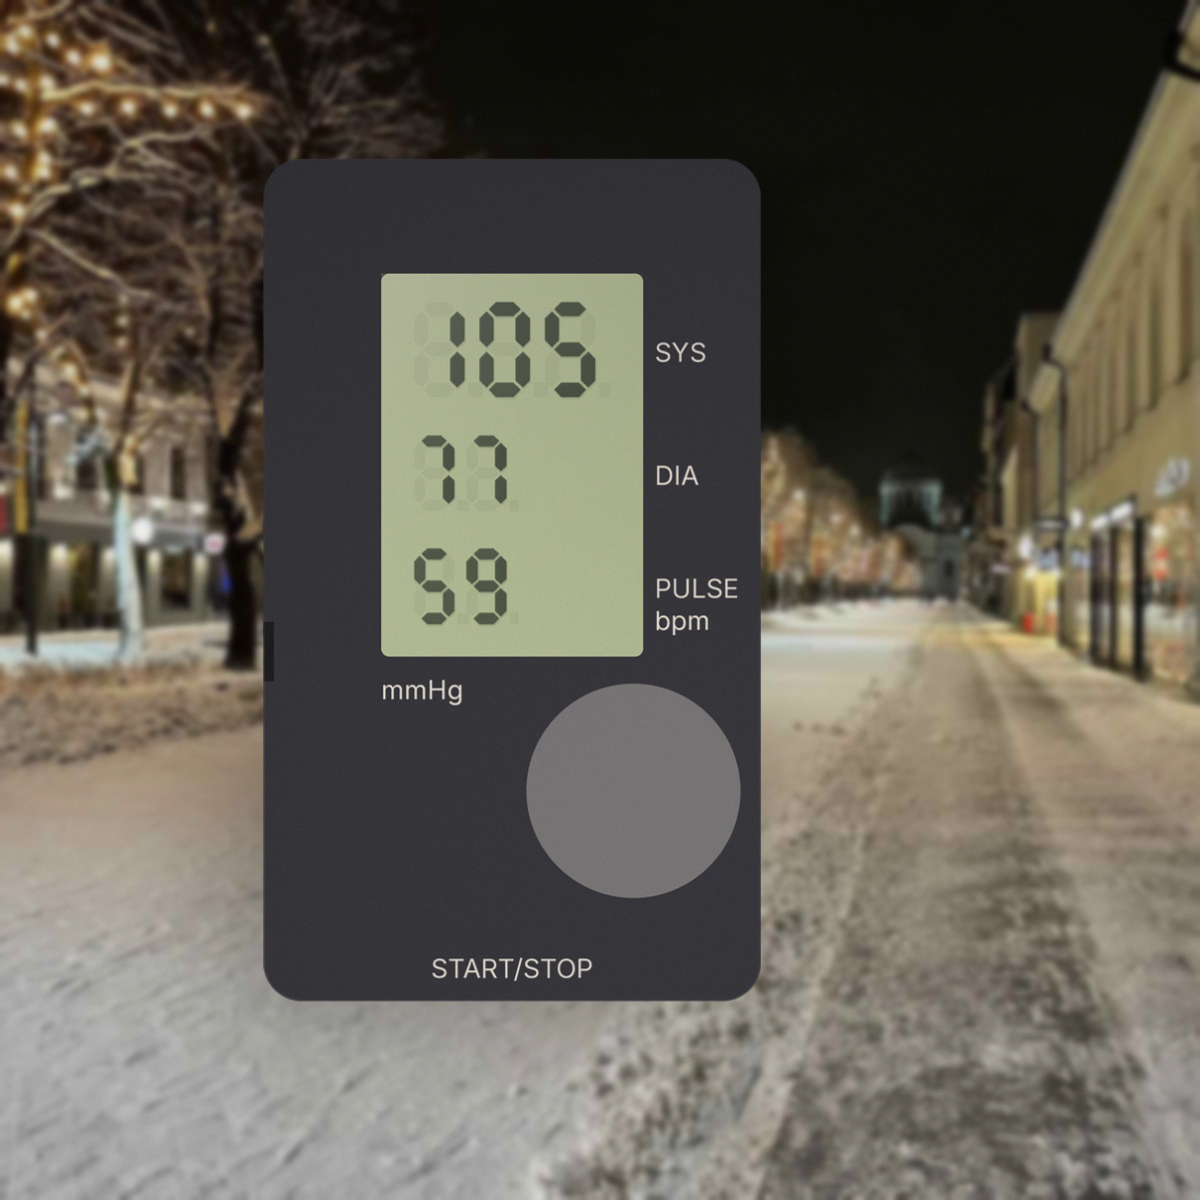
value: 105mmHg
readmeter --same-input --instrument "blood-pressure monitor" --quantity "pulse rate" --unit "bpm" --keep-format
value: 59bpm
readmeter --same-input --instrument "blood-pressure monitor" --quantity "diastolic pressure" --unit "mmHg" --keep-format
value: 77mmHg
